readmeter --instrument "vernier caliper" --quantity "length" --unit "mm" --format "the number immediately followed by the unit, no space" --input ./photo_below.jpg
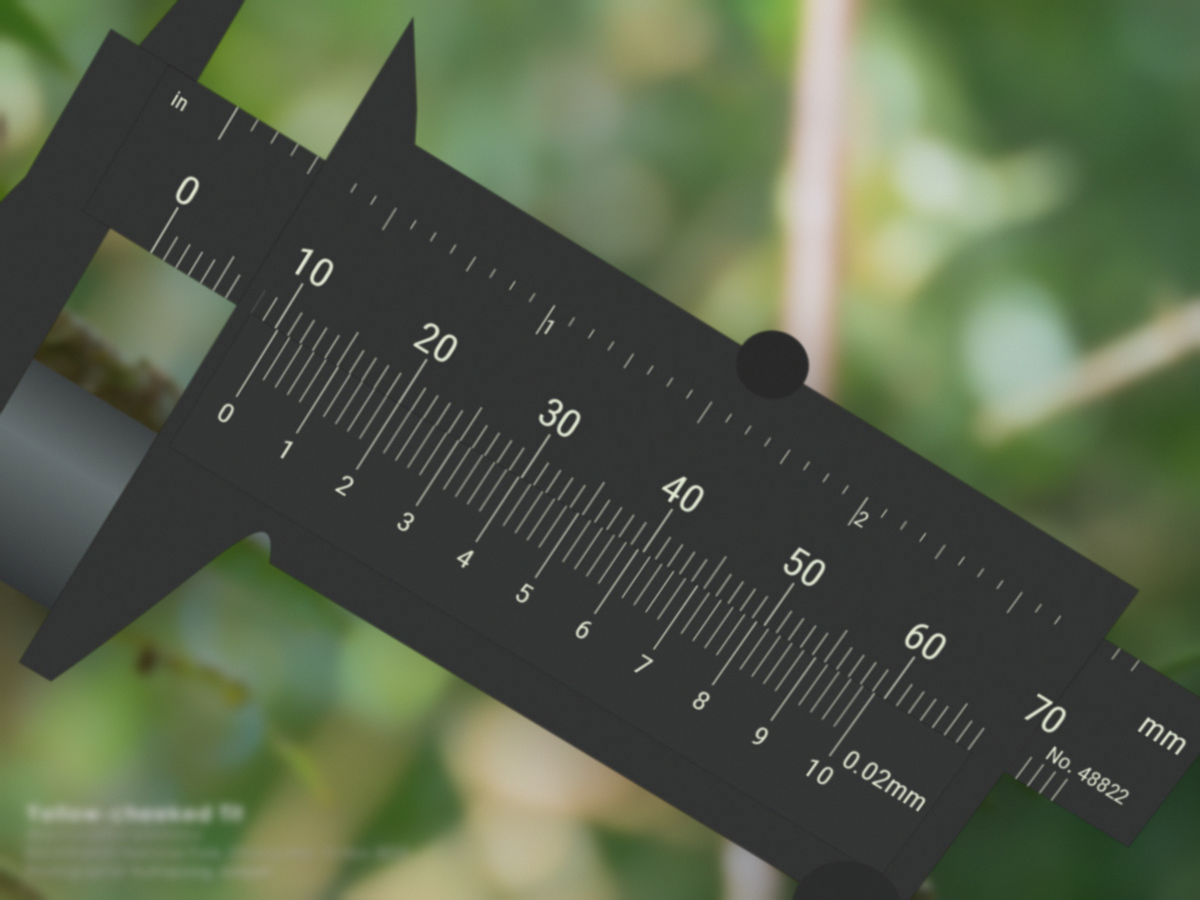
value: 10.2mm
